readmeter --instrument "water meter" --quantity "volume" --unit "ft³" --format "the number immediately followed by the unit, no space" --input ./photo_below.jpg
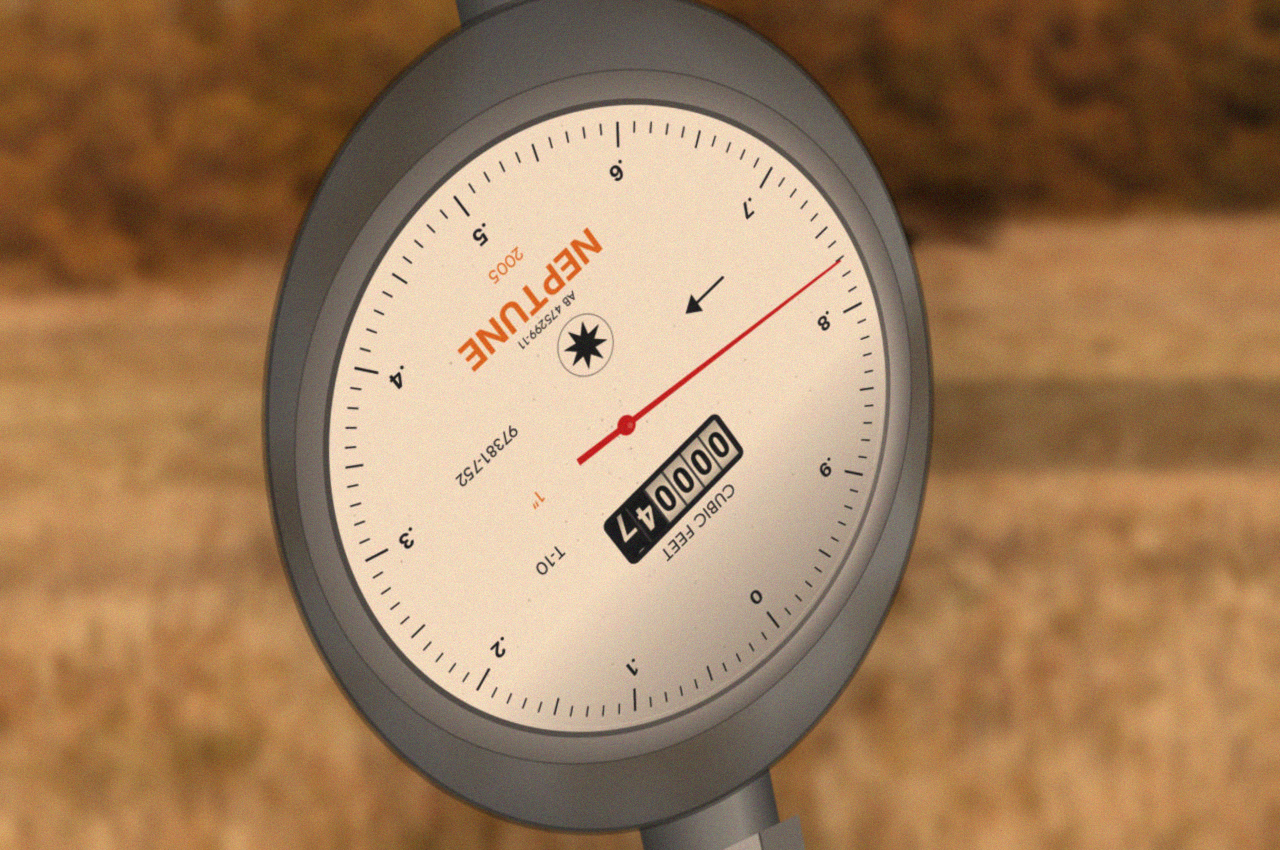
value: 46.77ft³
